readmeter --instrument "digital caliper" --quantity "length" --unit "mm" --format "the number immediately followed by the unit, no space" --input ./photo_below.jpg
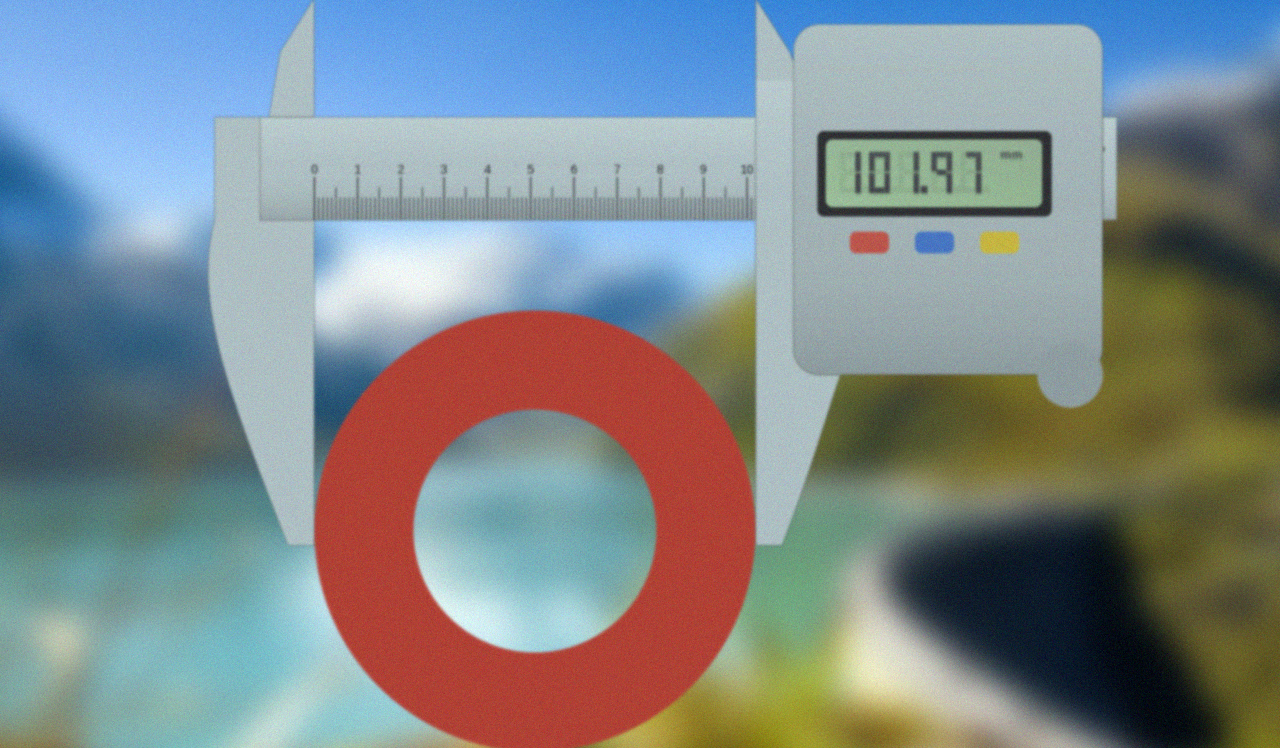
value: 101.97mm
